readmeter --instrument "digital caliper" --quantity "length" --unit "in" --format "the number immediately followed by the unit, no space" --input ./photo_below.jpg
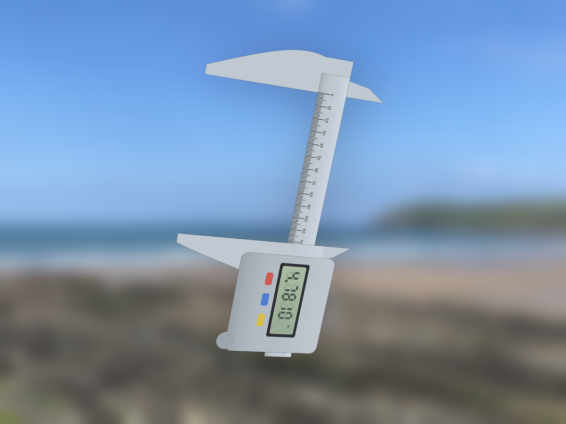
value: 4.7810in
